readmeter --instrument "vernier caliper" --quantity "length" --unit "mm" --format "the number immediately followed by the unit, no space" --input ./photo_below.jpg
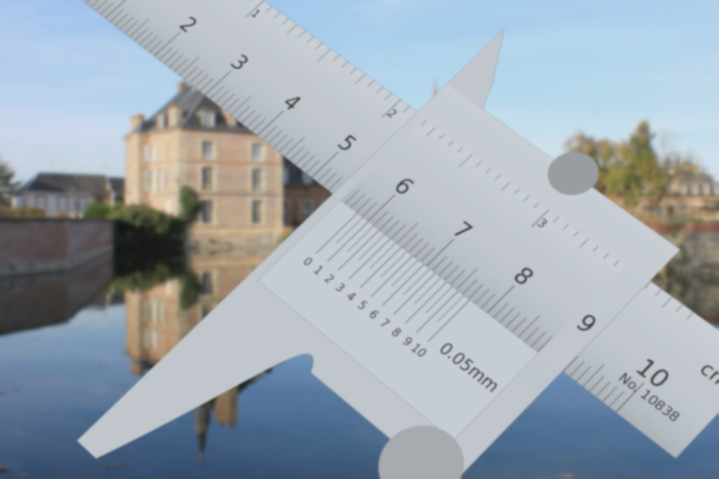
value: 58.2mm
